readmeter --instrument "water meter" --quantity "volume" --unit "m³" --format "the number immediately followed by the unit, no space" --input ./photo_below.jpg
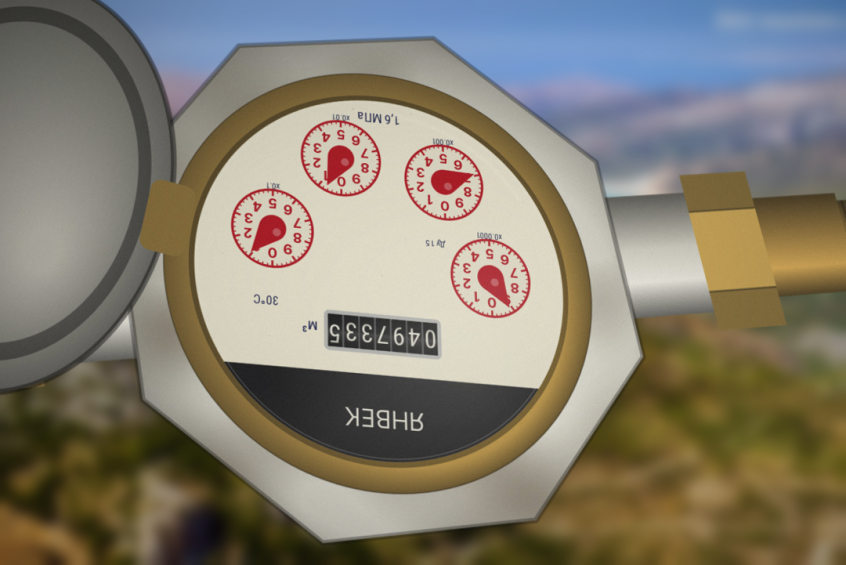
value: 497335.1069m³
